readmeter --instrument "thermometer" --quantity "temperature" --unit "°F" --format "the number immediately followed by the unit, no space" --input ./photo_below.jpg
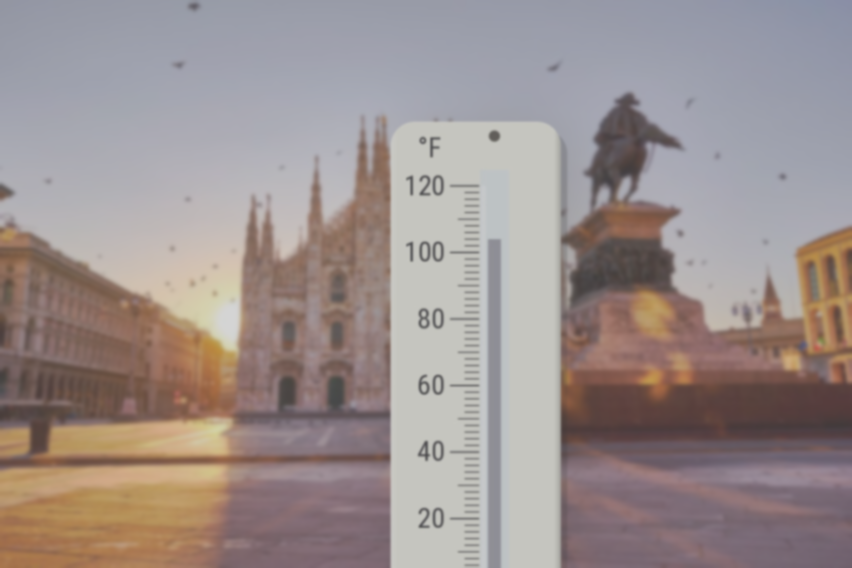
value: 104°F
